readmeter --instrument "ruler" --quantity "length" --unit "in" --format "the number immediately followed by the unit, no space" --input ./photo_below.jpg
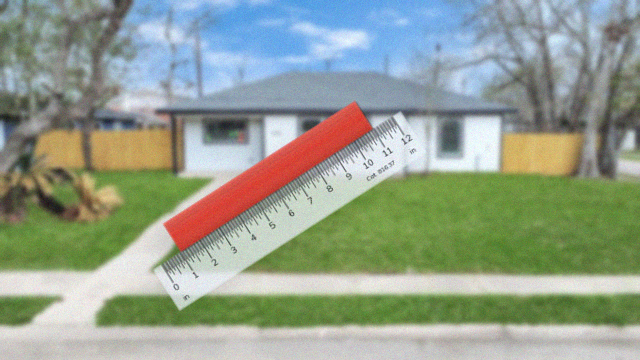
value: 10in
